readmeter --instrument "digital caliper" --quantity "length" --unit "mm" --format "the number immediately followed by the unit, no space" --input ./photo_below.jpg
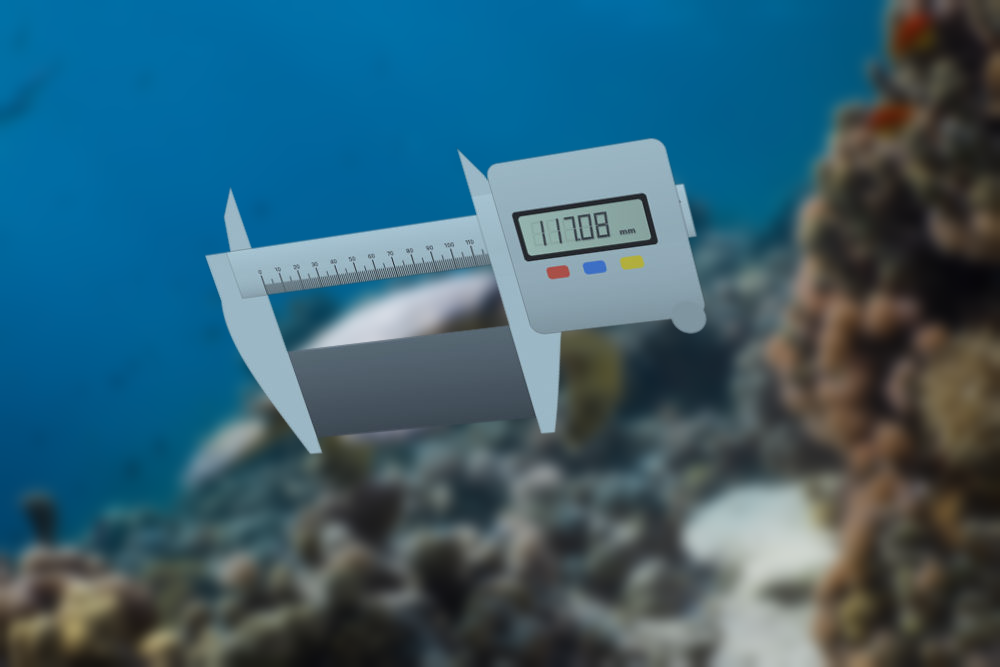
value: 117.08mm
